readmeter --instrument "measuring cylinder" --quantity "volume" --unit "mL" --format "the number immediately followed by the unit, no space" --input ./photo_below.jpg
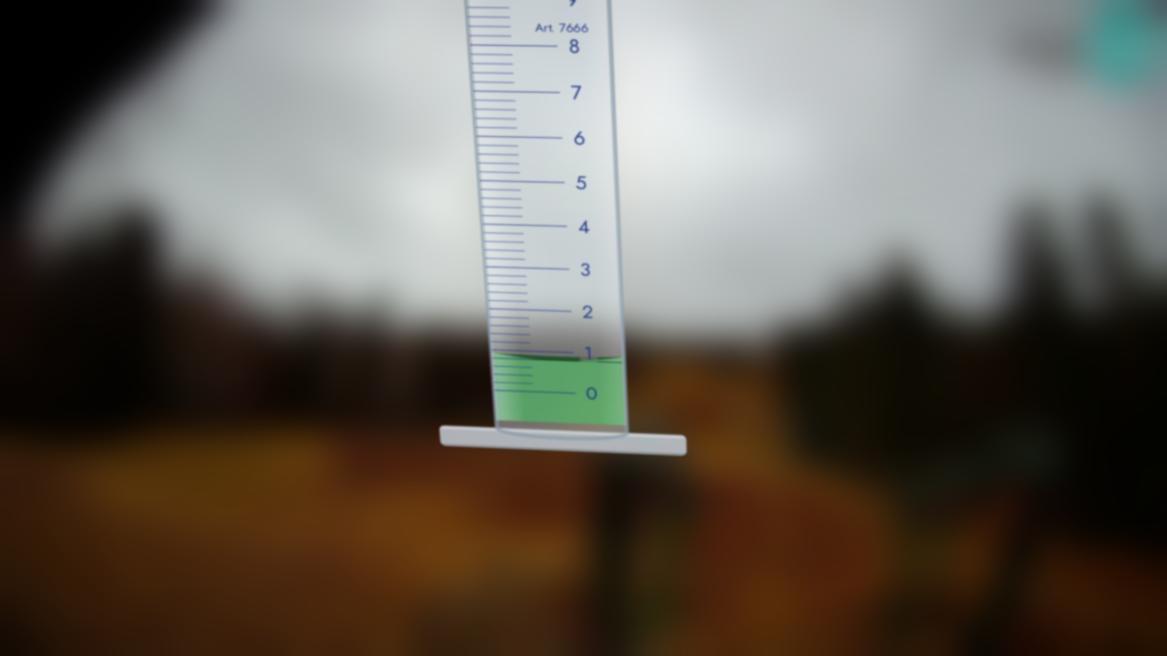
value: 0.8mL
